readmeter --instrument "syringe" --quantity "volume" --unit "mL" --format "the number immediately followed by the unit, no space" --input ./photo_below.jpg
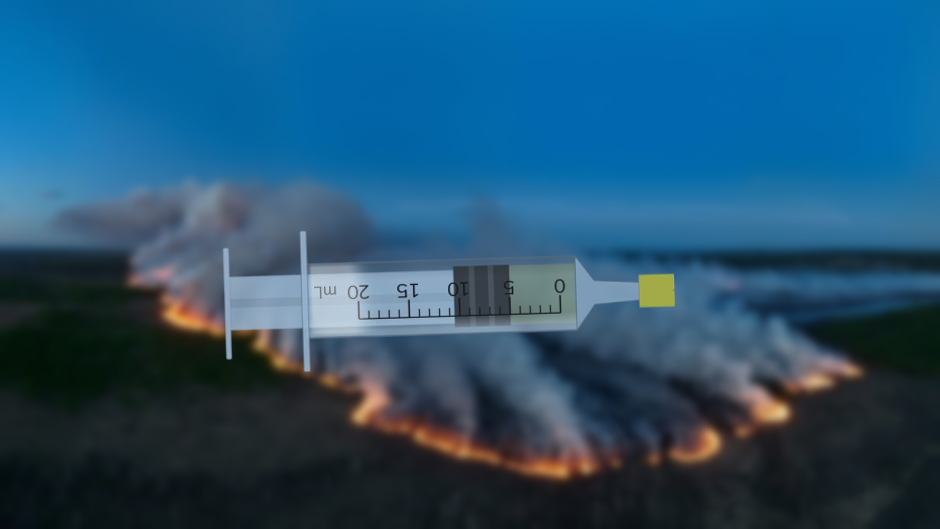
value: 5mL
